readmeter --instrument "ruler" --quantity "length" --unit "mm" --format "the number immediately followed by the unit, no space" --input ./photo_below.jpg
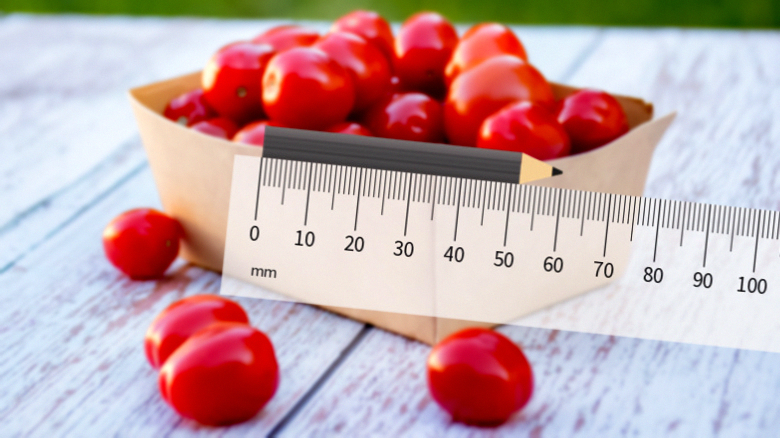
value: 60mm
